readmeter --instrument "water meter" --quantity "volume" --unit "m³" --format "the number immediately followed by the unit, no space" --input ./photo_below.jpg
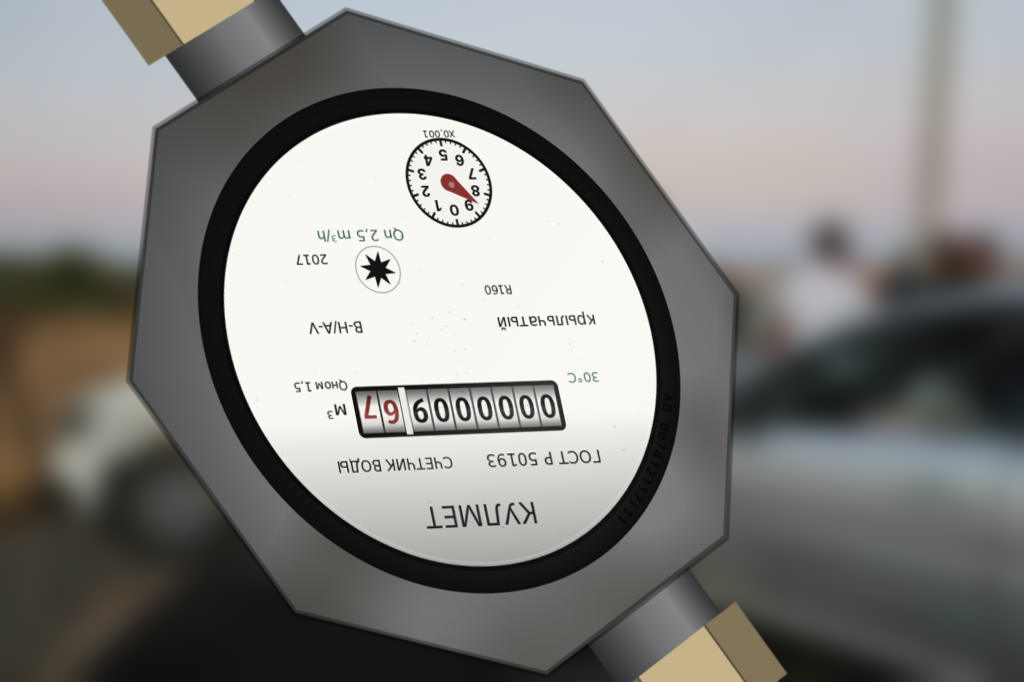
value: 9.668m³
